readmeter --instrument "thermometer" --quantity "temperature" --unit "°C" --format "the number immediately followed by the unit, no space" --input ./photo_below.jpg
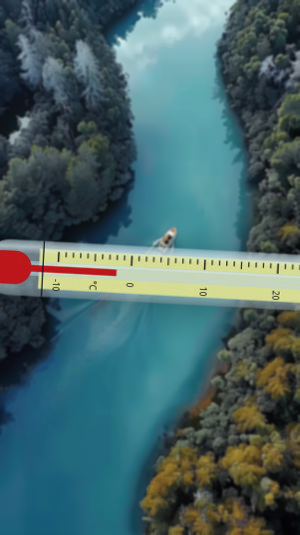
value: -2°C
